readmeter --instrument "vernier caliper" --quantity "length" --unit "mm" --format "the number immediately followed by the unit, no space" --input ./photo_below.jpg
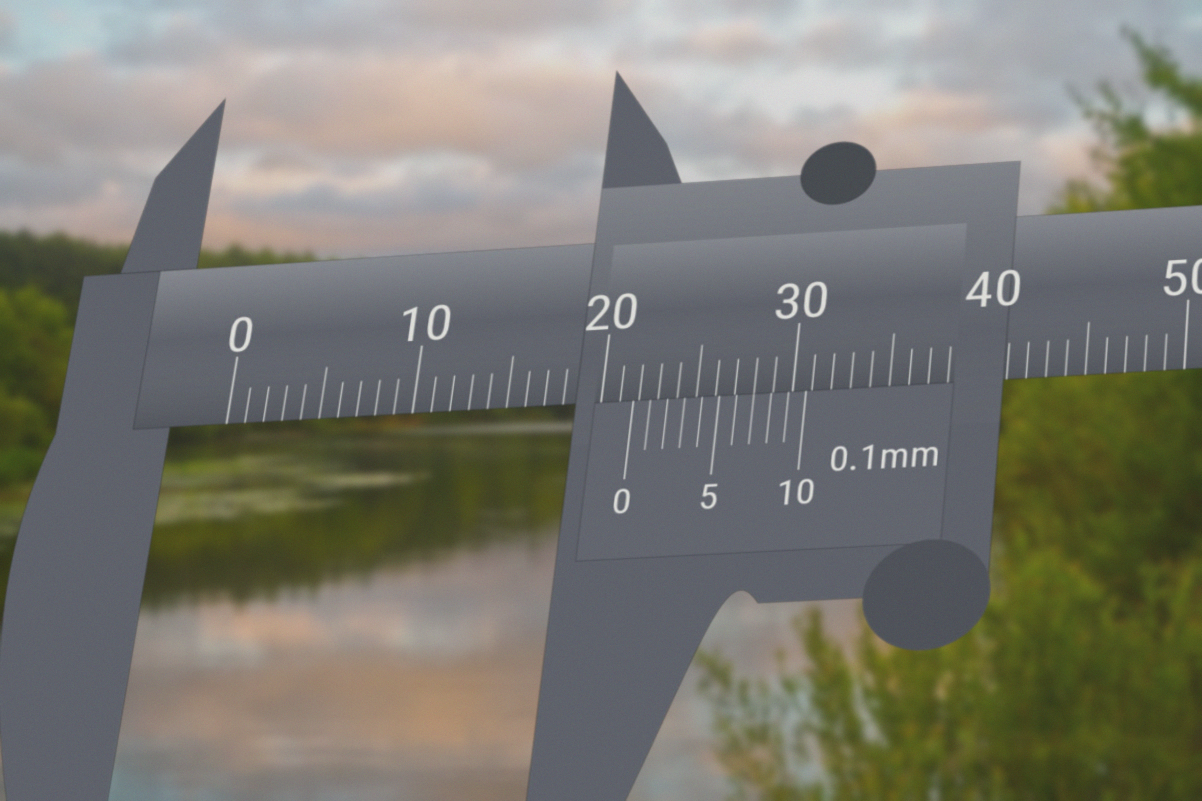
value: 21.7mm
